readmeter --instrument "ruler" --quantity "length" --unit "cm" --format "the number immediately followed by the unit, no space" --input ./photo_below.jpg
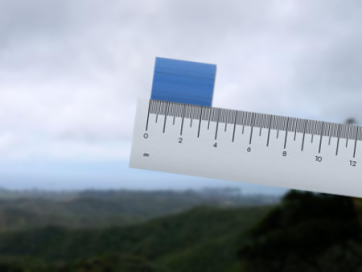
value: 3.5cm
